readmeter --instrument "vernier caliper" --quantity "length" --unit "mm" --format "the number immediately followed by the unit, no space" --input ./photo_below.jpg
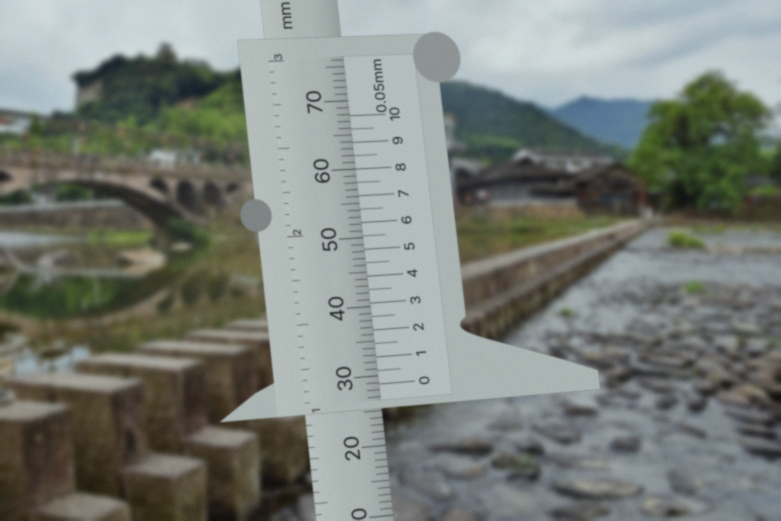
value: 28.8mm
